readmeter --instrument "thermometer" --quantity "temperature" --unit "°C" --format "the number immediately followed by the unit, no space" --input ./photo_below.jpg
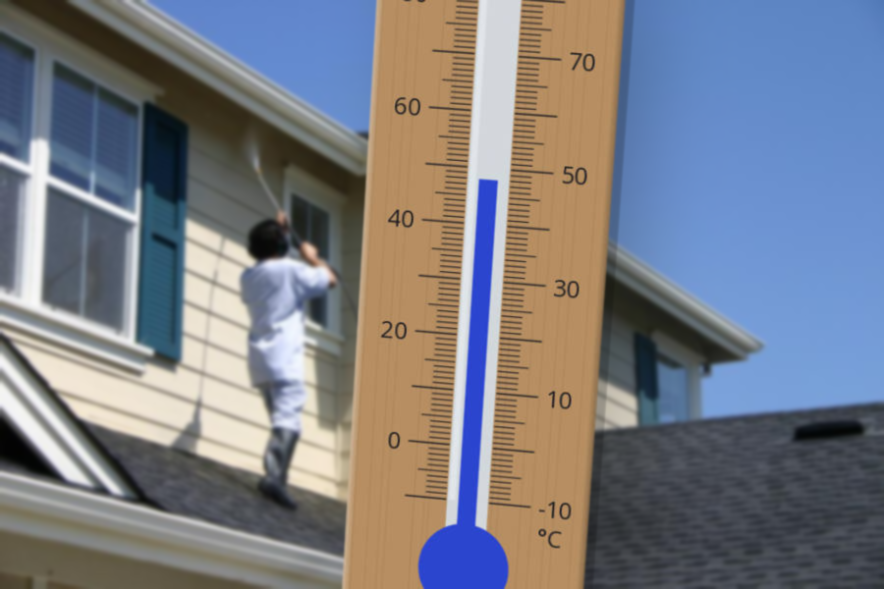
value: 48°C
